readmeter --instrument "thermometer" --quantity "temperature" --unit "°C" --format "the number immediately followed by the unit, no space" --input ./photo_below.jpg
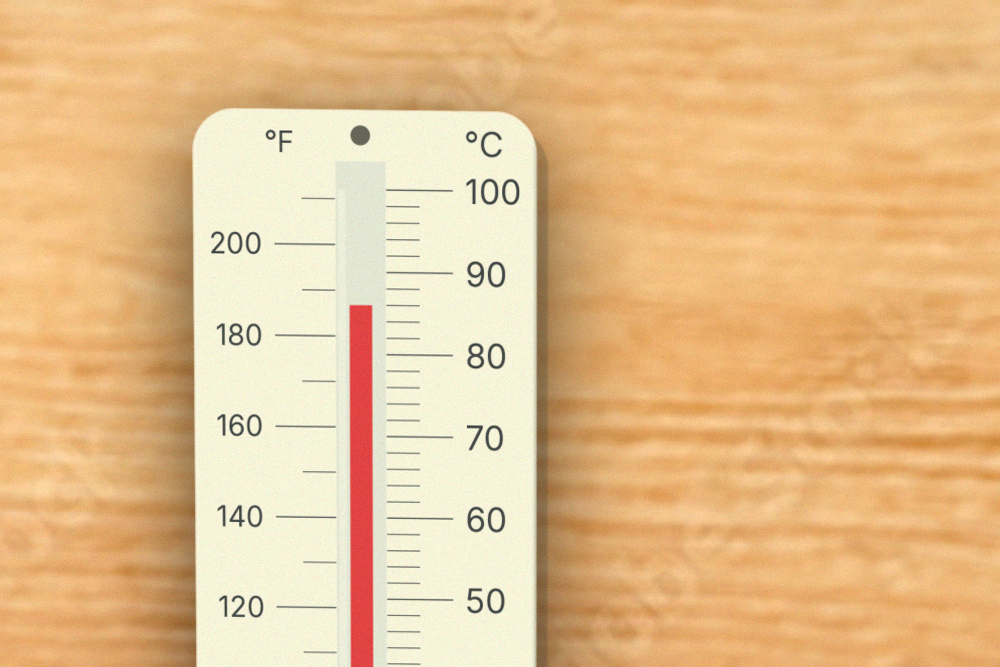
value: 86°C
